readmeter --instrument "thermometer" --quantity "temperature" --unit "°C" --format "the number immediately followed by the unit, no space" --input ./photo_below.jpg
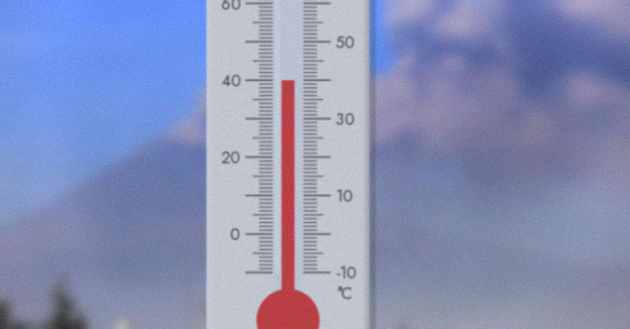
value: 40°C
